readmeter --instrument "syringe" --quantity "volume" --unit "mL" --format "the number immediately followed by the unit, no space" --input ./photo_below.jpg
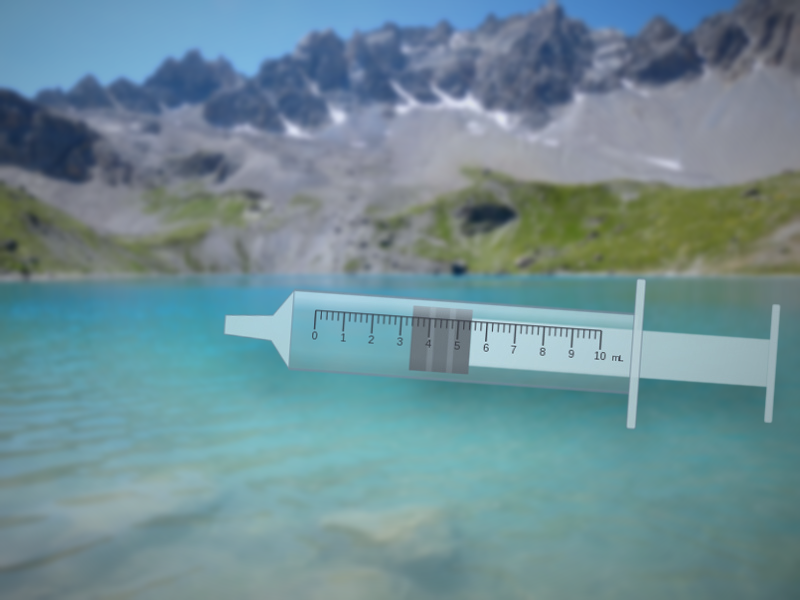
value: 3.4mL
